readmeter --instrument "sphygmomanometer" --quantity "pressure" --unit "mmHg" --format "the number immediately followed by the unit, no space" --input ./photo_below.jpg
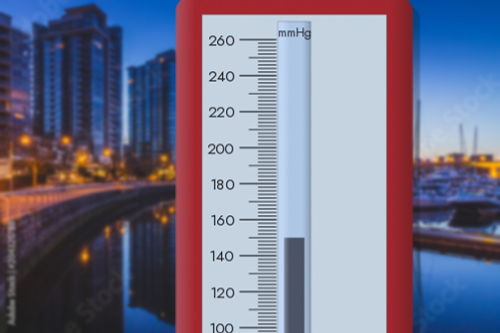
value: 150mmHg
